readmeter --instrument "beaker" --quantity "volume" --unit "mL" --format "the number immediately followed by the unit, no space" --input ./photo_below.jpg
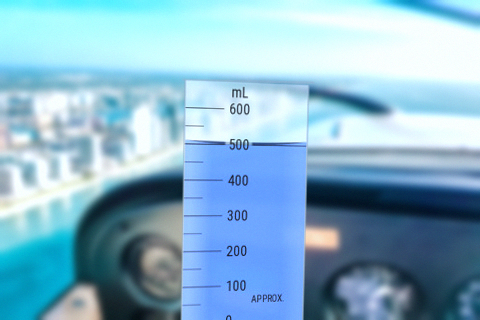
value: 500mL
